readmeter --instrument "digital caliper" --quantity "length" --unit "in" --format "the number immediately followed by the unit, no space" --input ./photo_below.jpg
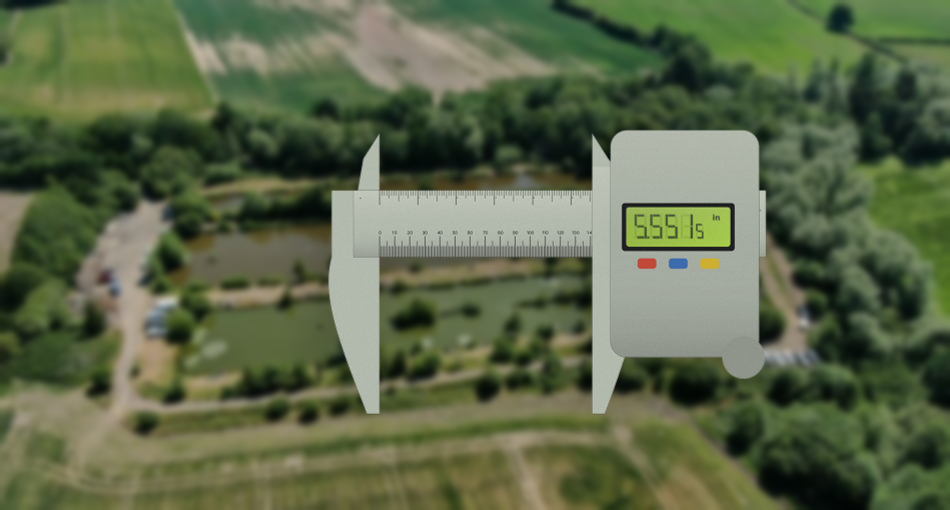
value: 5.5515in
